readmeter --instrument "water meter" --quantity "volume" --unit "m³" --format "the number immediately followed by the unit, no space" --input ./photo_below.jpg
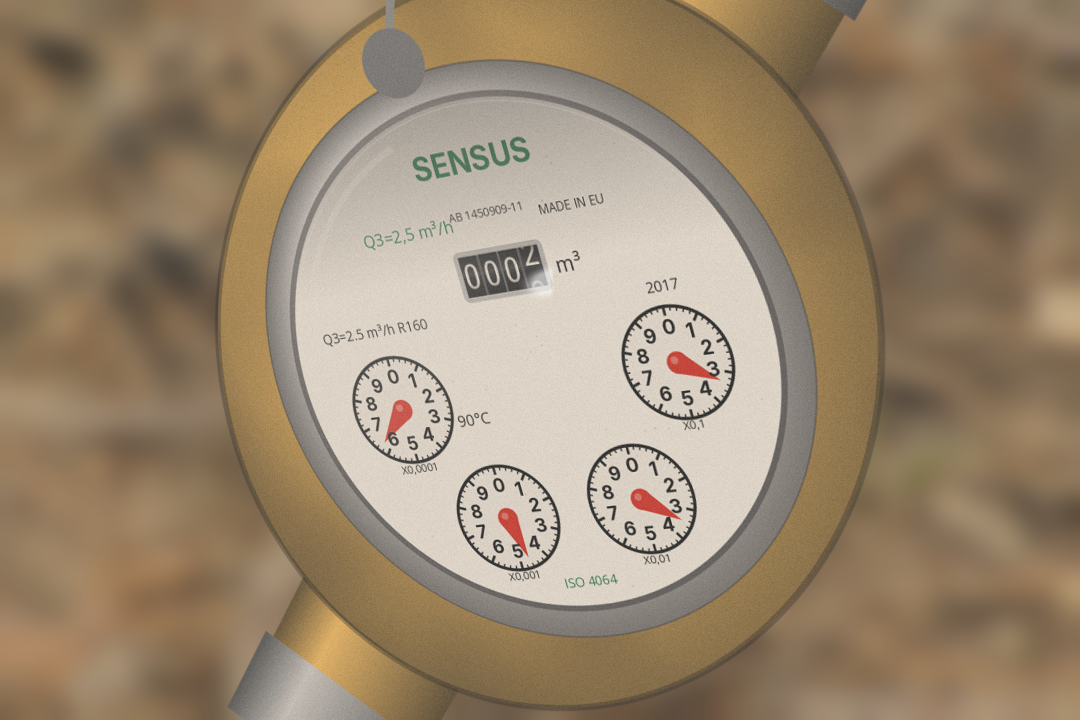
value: 2.3346m³
